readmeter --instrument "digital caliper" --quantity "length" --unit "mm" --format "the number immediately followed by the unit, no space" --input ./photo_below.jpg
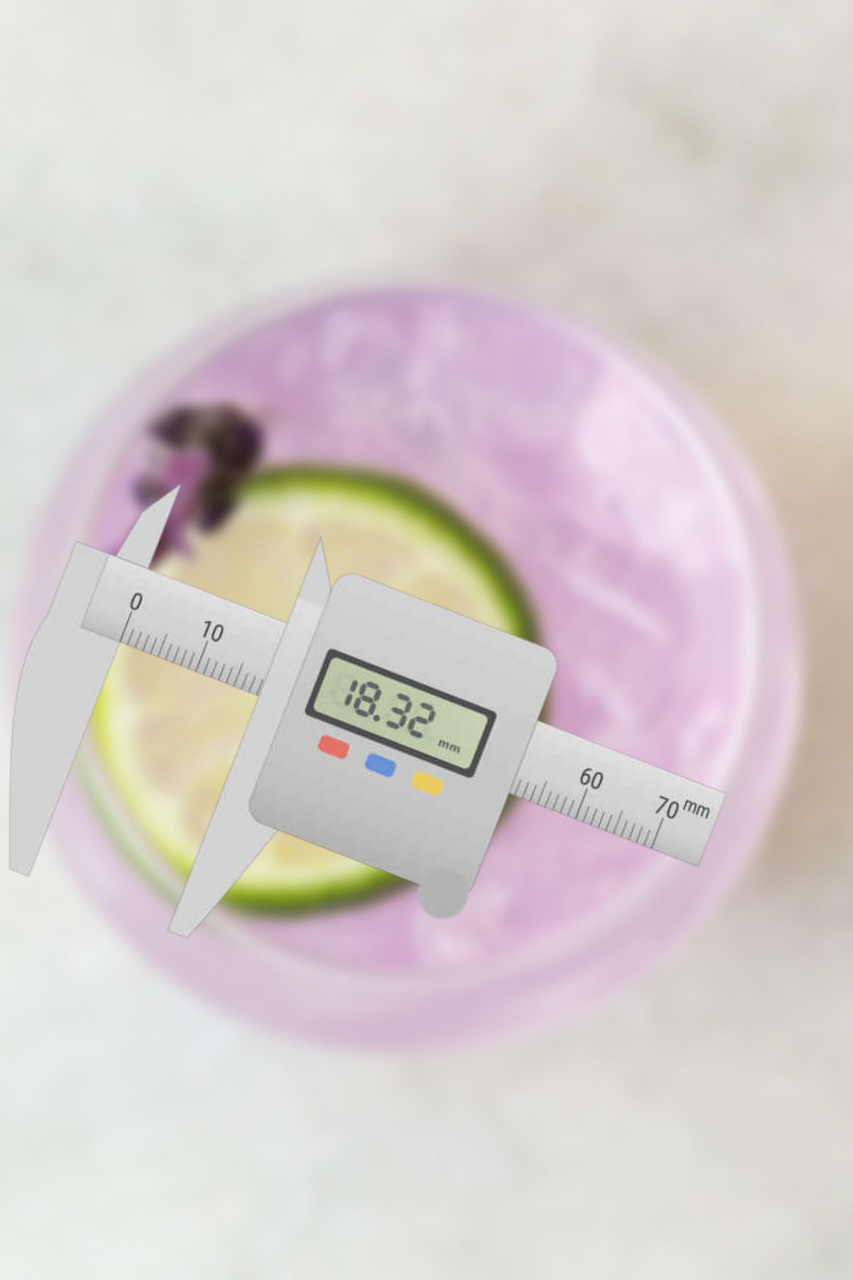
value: 18.32mm
